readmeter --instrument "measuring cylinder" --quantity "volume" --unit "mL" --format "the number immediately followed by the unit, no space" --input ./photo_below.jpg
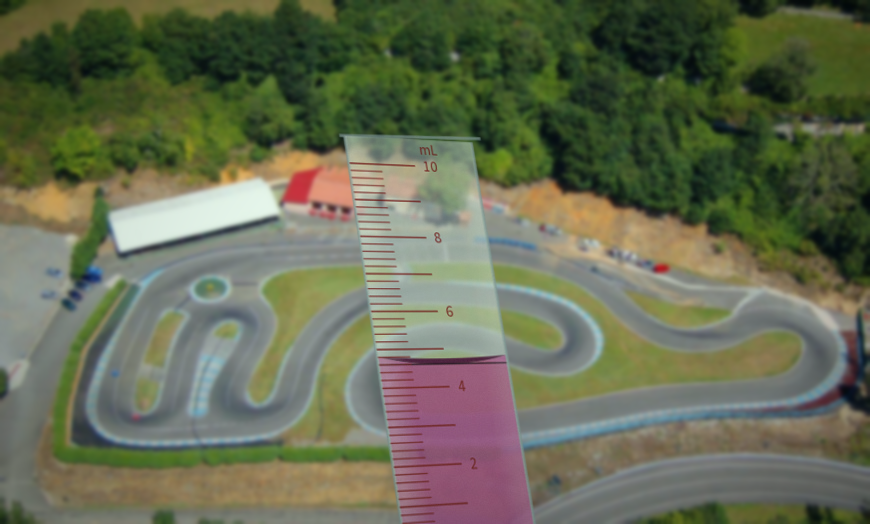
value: 4.6mL
